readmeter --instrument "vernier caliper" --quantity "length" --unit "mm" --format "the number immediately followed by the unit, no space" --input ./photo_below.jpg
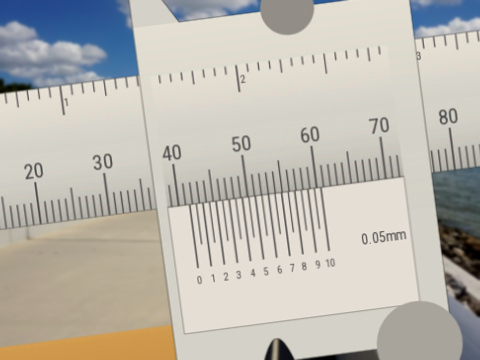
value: 41.6mm
